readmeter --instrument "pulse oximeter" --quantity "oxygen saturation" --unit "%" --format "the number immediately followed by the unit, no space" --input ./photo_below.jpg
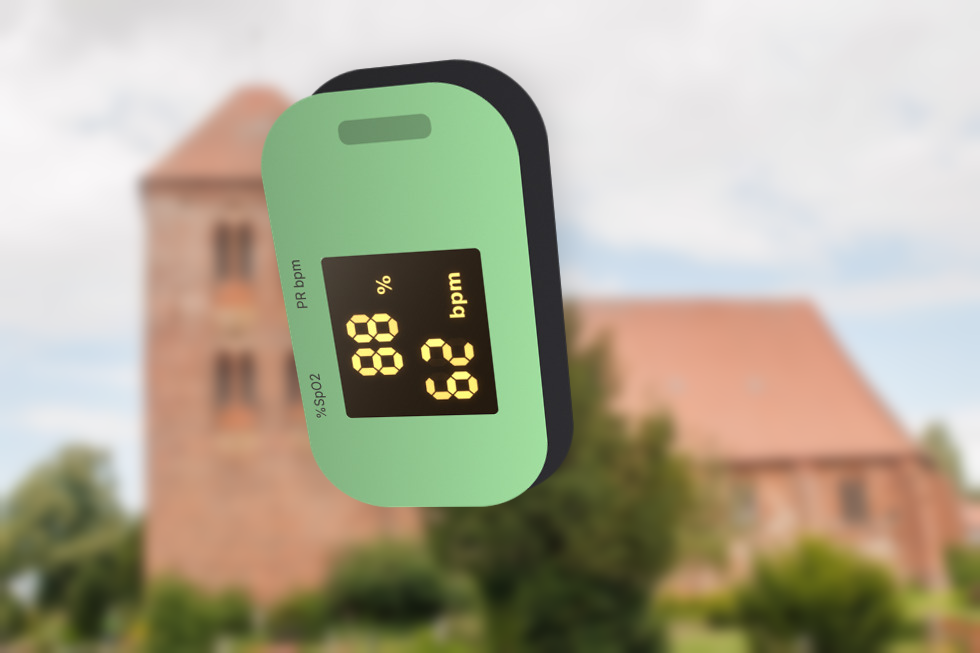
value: 88%
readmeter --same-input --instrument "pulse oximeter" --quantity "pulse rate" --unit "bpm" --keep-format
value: 62bpm
